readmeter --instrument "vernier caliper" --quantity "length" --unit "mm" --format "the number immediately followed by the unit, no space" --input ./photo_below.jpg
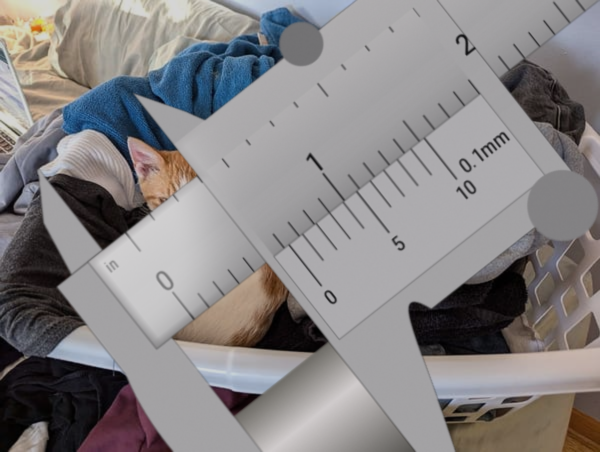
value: 6.3mm
